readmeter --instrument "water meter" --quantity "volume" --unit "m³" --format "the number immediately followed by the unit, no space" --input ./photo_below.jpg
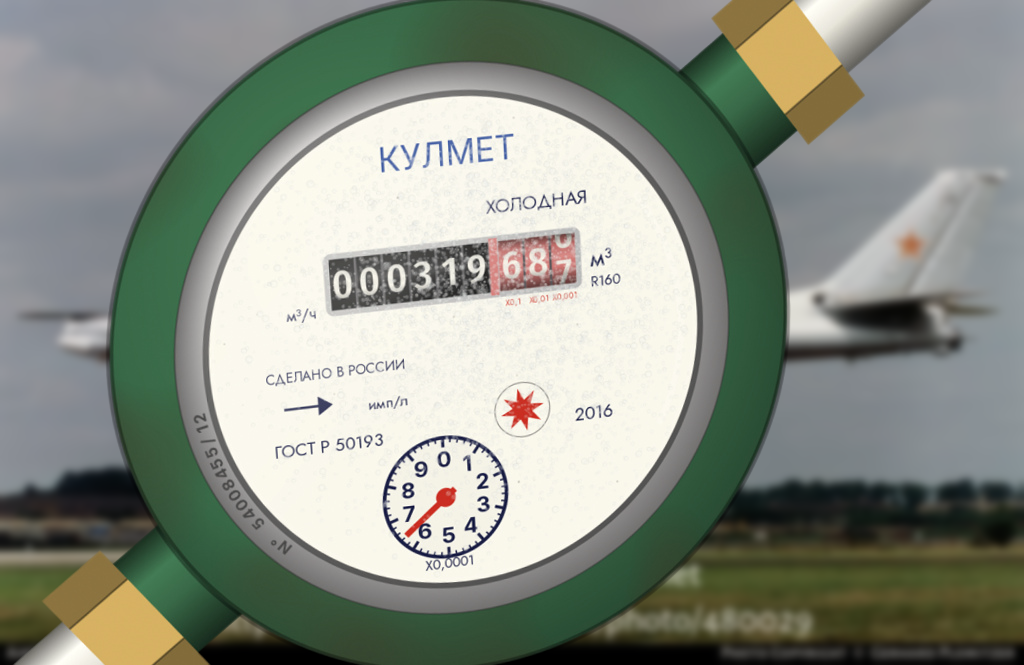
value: 319.6866m³
